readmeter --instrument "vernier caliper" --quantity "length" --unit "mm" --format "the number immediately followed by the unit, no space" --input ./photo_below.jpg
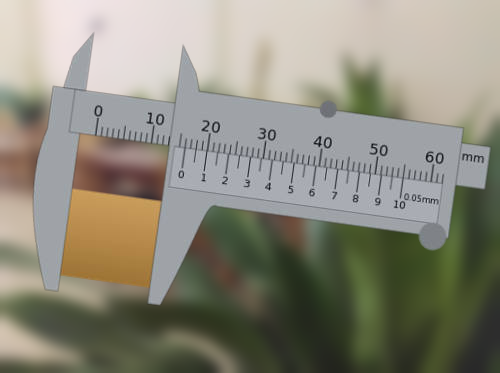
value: 16.0mm
